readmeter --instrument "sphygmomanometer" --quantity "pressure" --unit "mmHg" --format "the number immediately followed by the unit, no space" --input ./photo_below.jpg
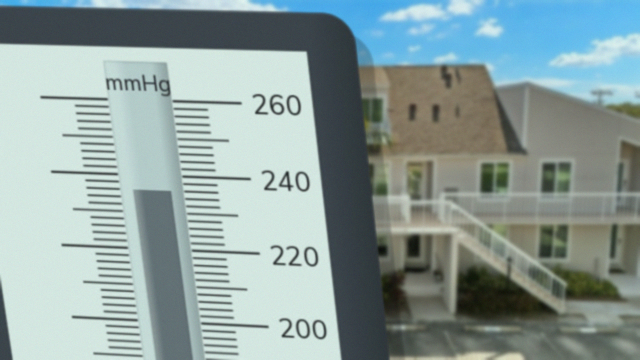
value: 236mmHg
